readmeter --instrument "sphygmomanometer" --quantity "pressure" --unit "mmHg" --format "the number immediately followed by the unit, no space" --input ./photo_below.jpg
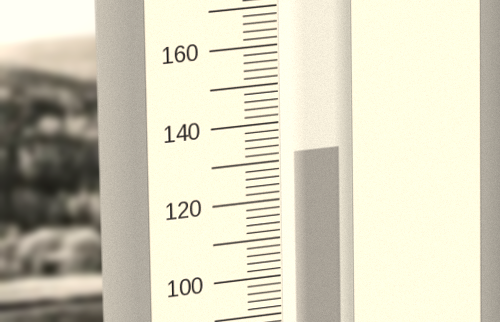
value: 132mmHg
